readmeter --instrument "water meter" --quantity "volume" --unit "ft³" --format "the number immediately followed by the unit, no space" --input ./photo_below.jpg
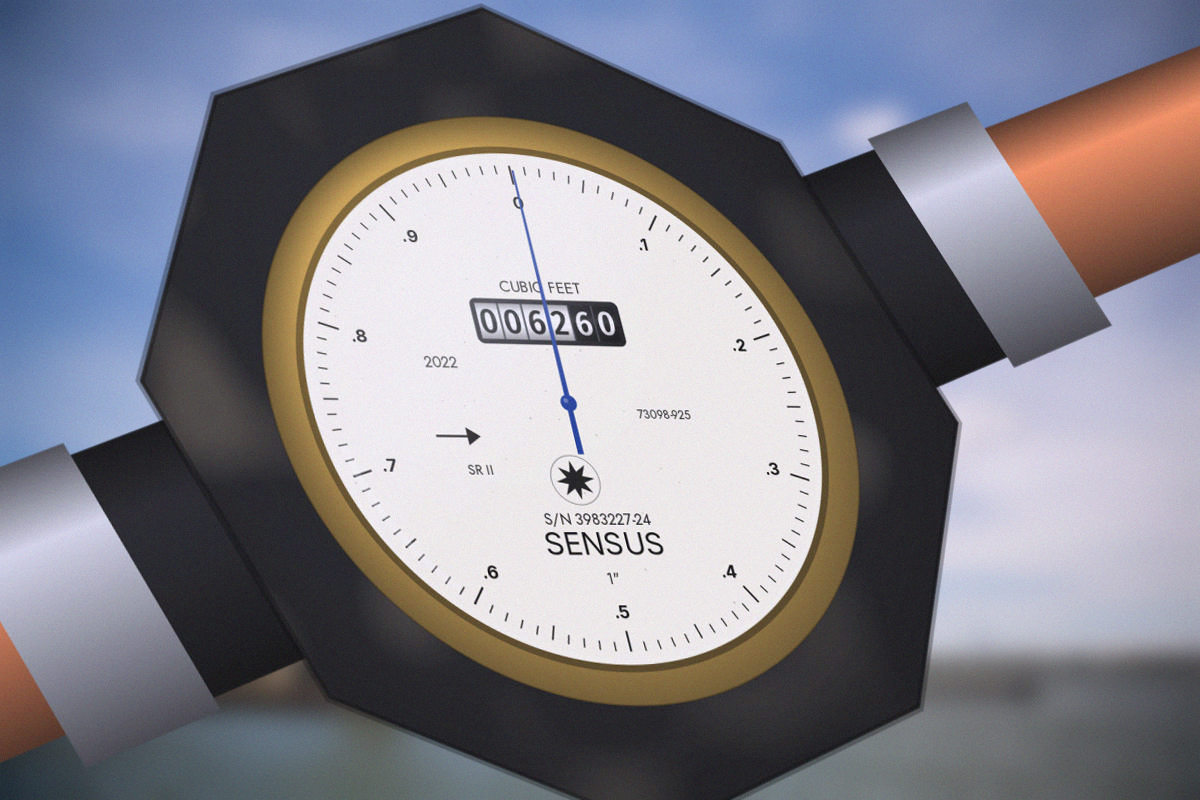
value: 6260.00ft³
